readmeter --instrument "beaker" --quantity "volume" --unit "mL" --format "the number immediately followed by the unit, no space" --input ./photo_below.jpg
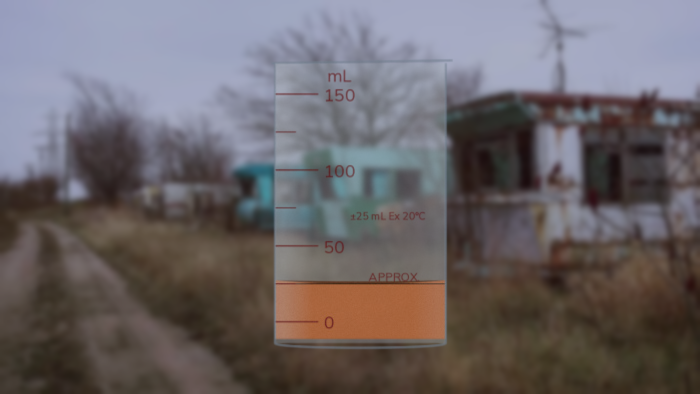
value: 25mL
